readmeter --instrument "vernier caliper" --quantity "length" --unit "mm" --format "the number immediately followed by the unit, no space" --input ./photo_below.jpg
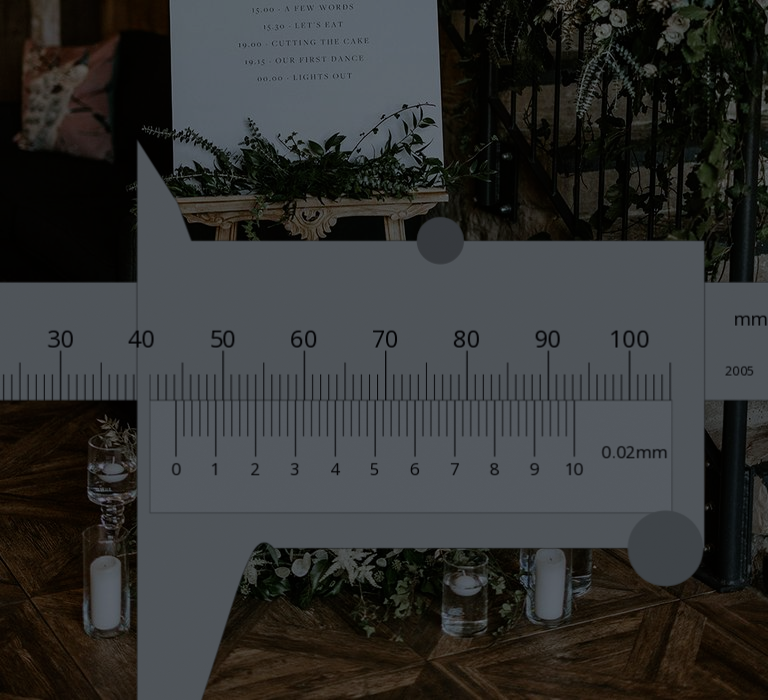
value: 44.2mm
